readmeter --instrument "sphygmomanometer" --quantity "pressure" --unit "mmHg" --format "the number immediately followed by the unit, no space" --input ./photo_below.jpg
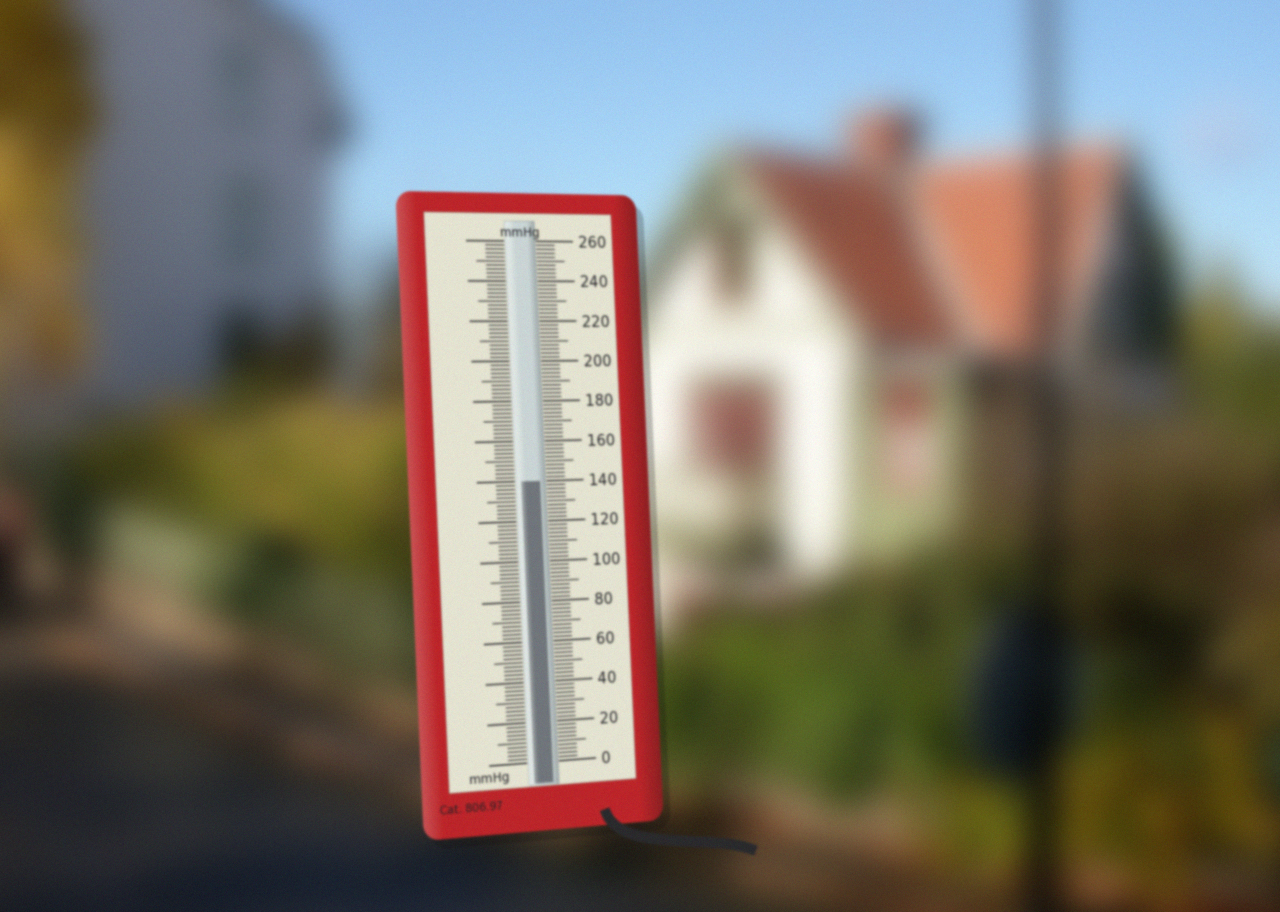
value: 140mmHg
